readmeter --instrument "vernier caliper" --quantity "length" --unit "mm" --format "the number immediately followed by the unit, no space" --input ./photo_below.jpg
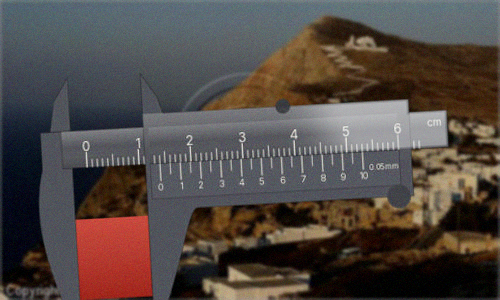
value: 14.0mm
